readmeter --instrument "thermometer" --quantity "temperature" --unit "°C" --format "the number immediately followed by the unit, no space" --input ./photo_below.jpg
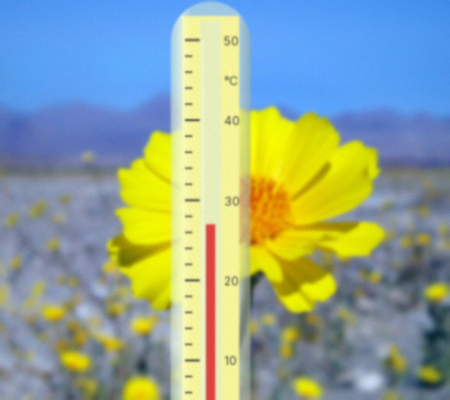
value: 27°C
